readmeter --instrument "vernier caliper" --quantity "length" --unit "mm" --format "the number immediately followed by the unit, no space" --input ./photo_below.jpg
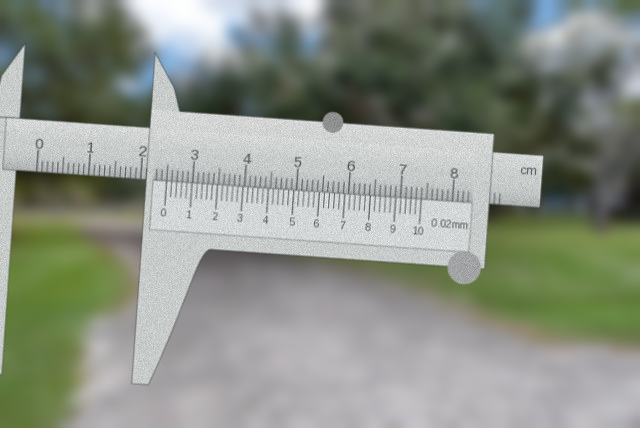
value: 25.0mm
